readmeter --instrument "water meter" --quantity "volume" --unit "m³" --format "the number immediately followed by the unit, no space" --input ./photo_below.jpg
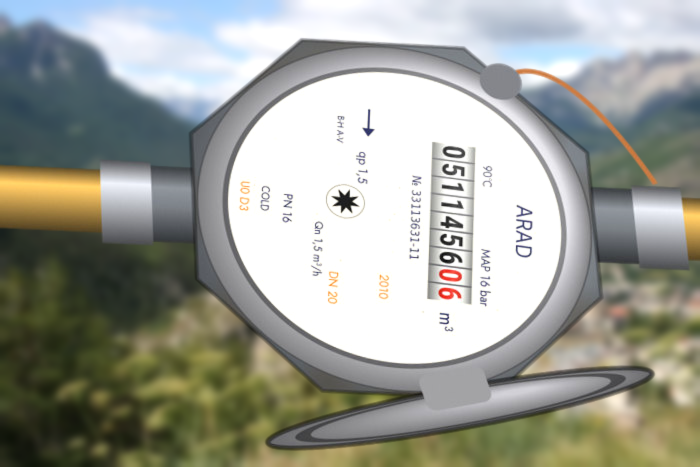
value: 511456.06m³
